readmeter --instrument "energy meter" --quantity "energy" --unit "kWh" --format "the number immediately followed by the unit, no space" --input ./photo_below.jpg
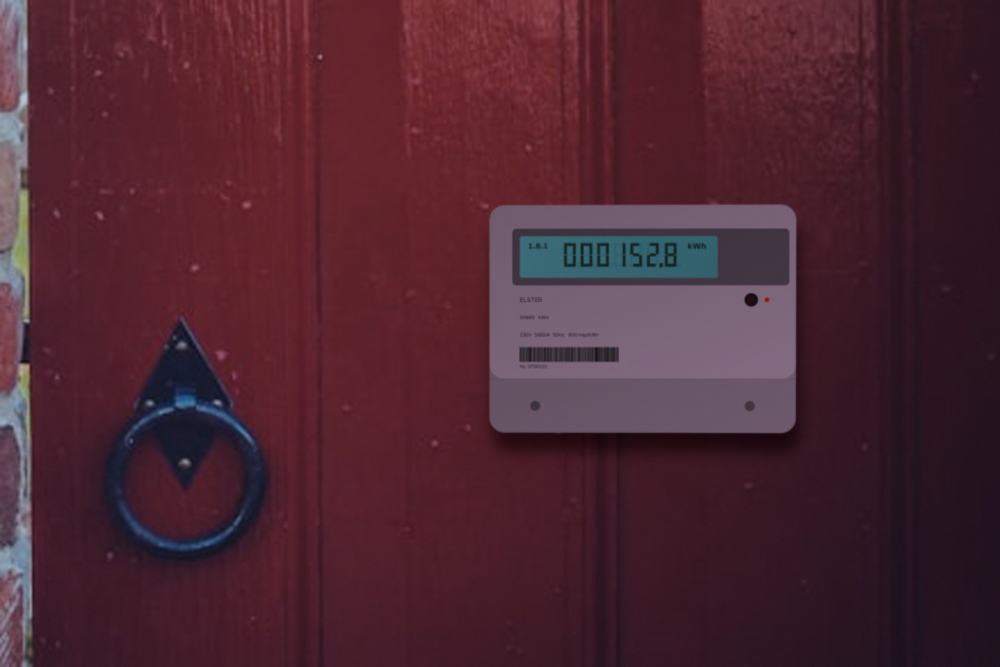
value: 152.8kWh
